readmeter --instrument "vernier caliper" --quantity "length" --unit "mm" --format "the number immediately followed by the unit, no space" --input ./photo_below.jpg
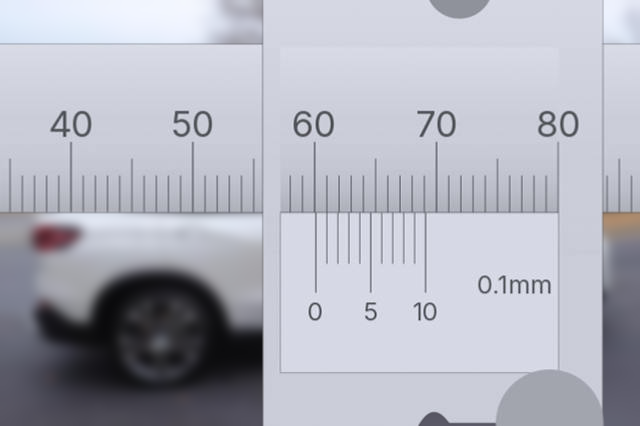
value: 60.1mm
